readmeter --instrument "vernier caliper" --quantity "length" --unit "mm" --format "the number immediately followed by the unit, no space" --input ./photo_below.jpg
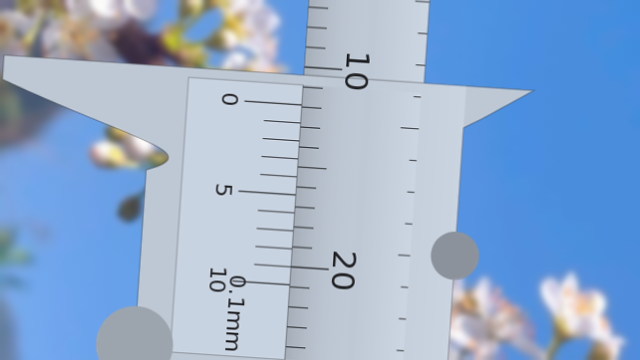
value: 11.9mm
